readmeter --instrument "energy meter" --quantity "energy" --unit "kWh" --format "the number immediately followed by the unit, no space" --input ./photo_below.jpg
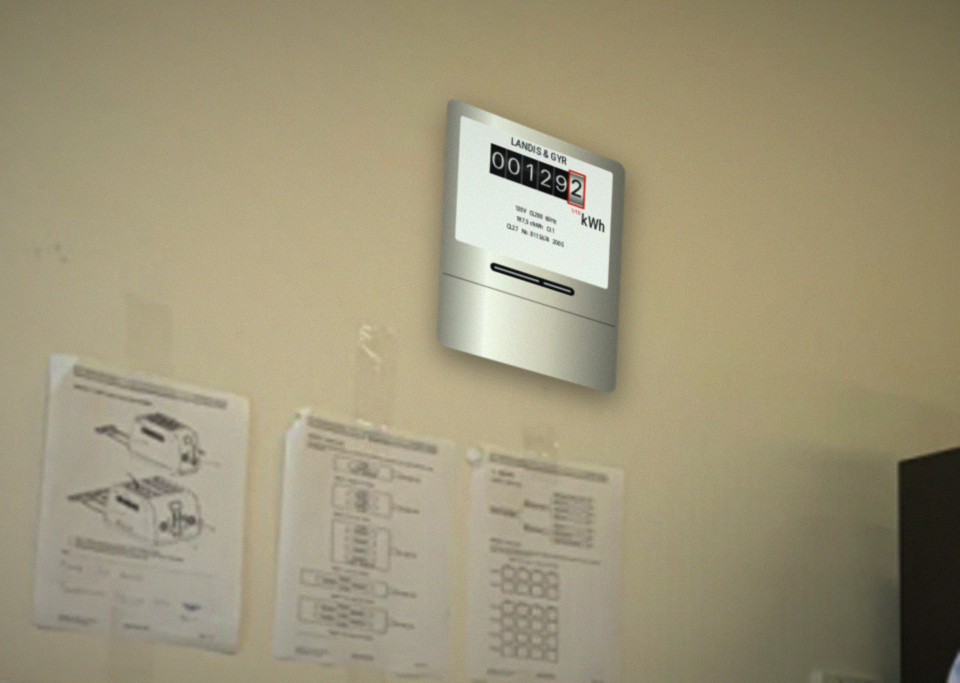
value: 129.2kWh
